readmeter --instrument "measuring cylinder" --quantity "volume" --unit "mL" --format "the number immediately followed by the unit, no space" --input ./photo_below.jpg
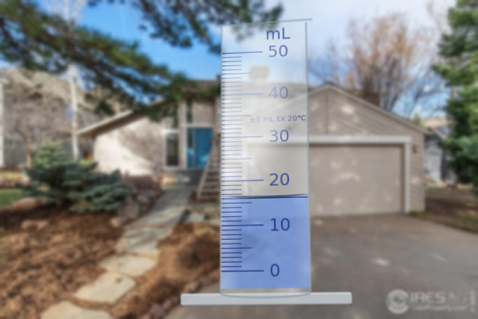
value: 16mL
